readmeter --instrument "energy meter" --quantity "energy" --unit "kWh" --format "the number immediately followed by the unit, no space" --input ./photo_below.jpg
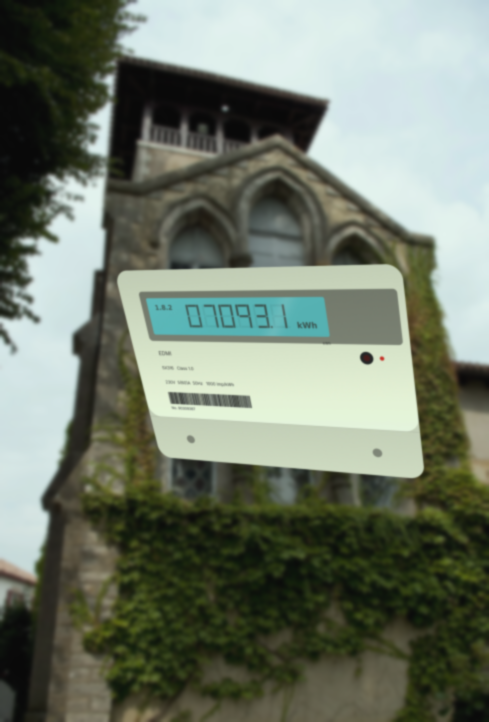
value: 7093.1kWh
